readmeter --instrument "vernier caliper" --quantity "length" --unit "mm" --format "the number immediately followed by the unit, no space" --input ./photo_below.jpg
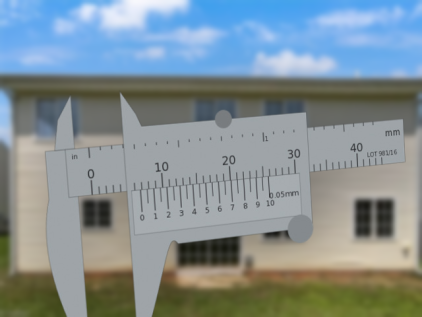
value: 6.8mm
